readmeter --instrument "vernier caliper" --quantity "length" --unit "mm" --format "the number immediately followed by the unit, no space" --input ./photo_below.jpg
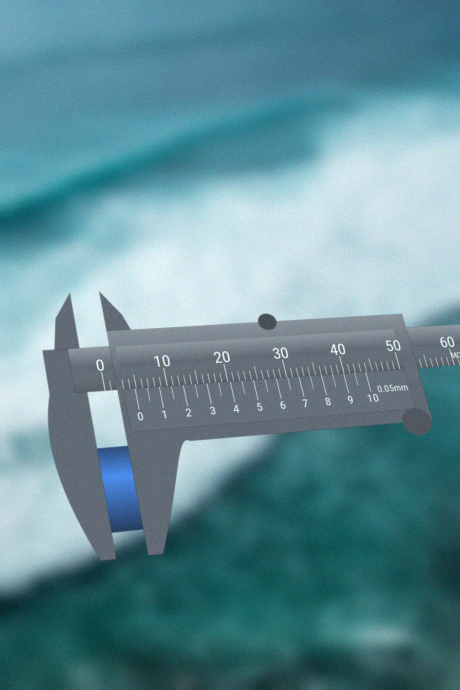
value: 4.8mm
